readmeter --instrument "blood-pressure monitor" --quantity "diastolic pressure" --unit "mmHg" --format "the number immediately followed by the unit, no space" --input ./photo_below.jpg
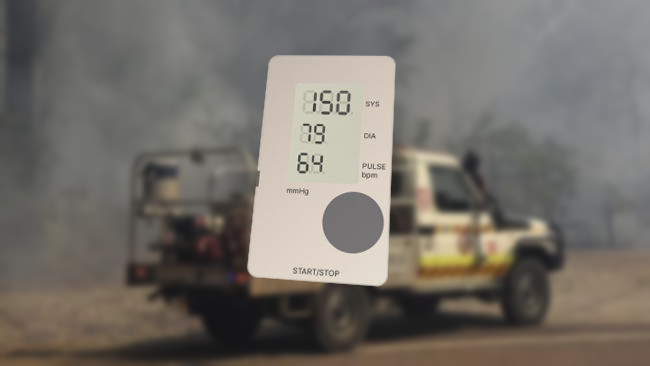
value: 79mmHg
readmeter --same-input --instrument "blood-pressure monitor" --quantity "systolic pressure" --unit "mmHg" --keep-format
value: 150mmHg
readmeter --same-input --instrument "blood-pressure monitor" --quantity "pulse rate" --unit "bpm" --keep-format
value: 64bpm
